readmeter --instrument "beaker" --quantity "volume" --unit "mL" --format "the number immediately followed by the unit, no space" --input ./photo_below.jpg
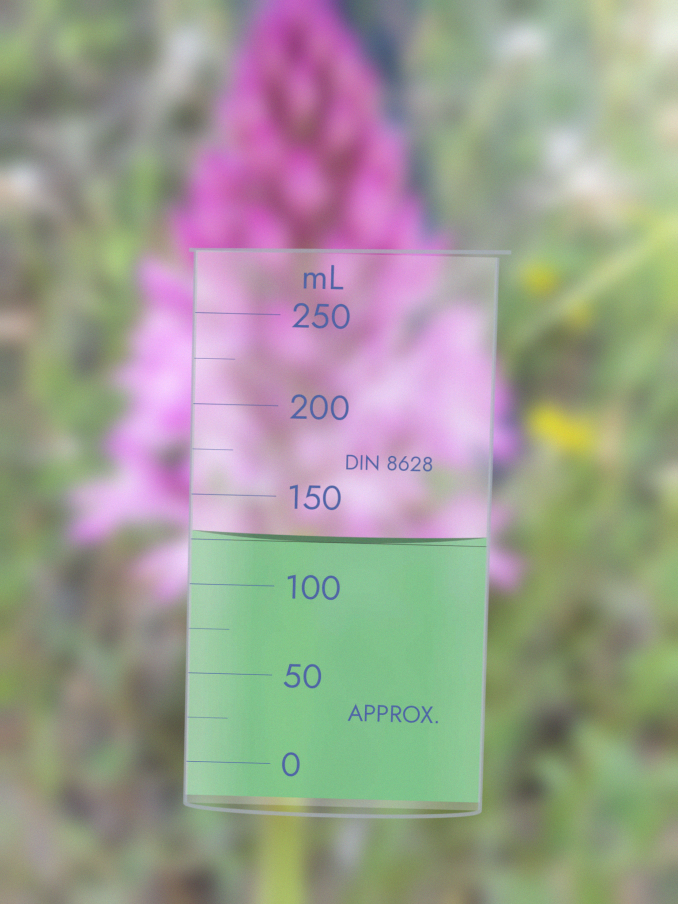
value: 125mL
